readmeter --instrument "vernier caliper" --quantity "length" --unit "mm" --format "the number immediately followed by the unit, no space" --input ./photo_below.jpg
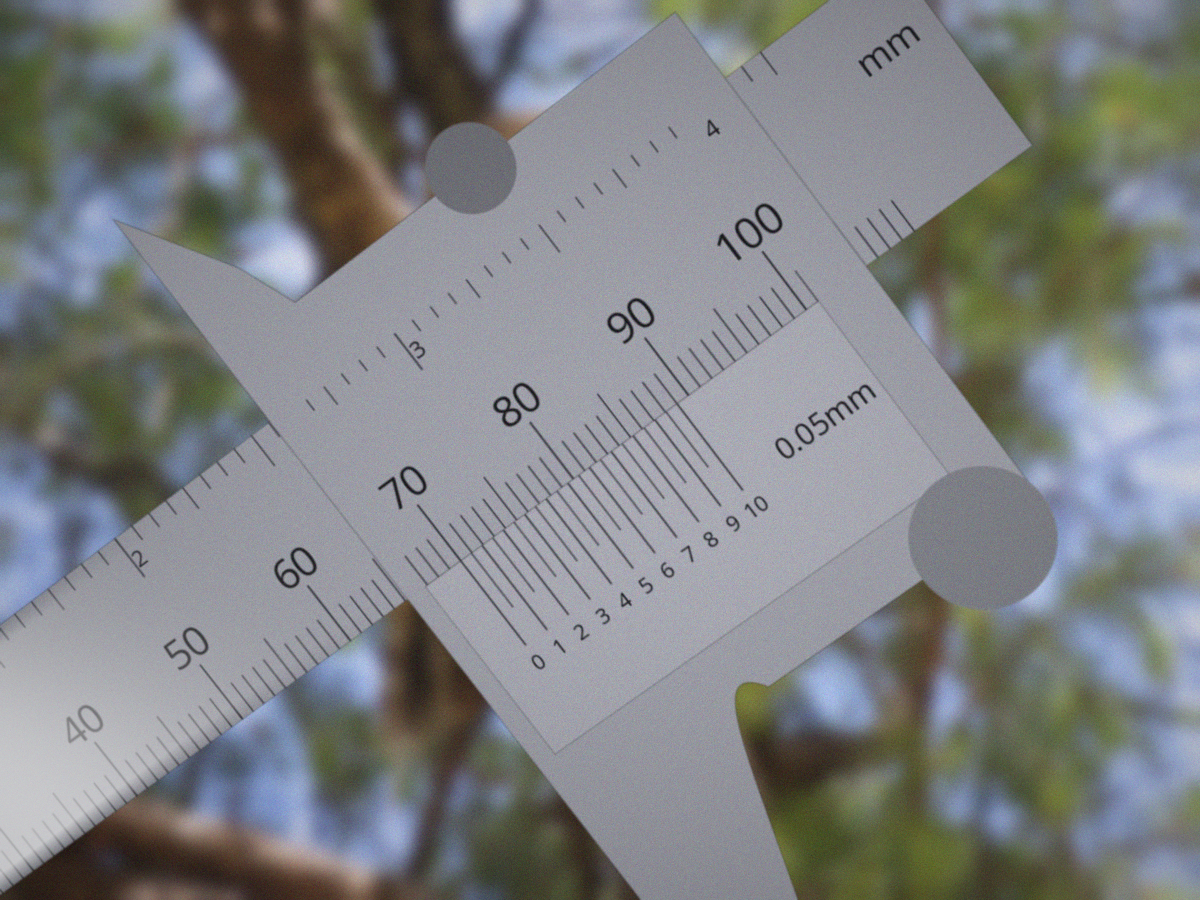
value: 70.0mm
